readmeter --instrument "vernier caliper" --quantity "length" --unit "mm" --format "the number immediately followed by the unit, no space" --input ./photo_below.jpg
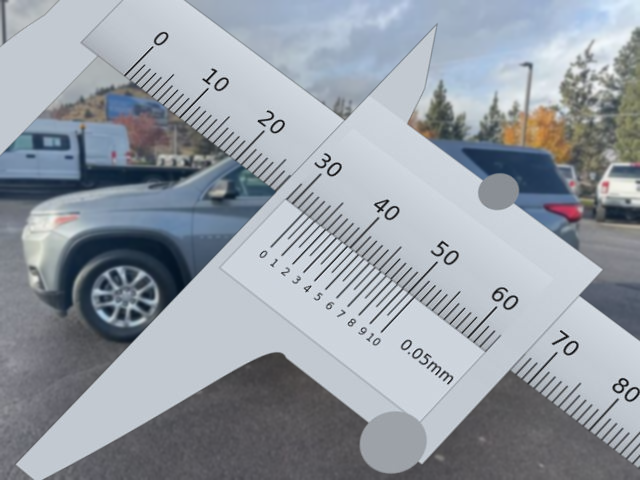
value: 32.0mm
